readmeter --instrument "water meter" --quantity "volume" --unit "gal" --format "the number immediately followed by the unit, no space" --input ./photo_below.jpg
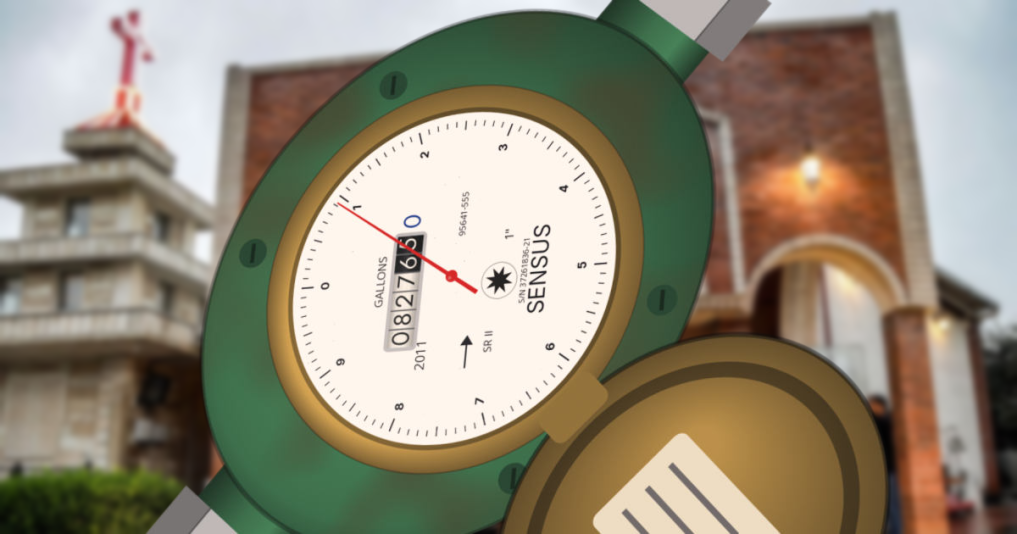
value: 827650.9gal
